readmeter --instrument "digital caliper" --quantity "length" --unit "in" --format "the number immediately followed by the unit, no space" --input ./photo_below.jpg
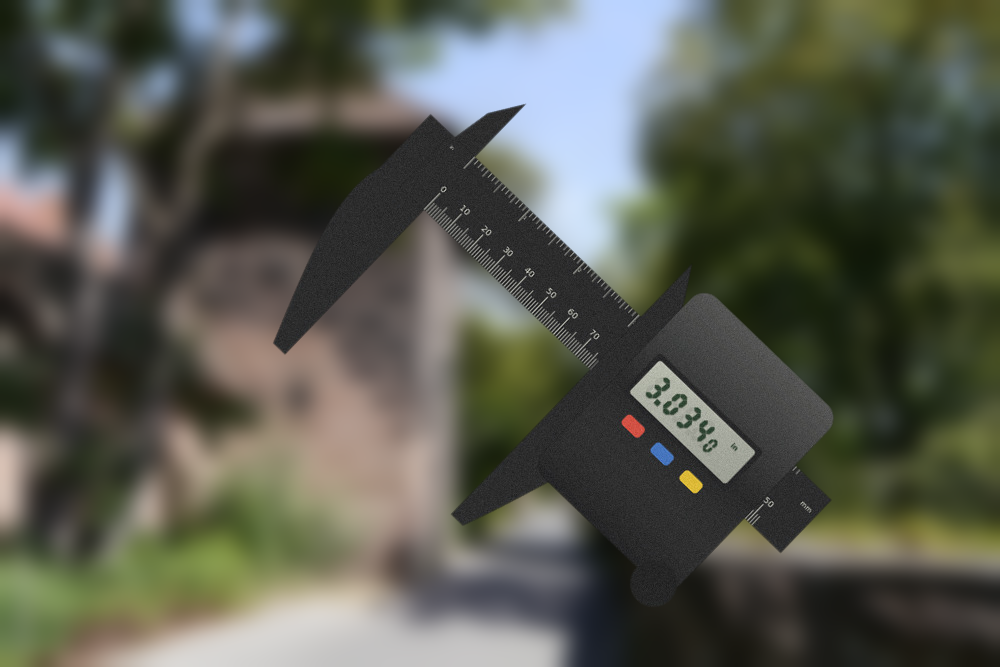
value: 3.0340in
